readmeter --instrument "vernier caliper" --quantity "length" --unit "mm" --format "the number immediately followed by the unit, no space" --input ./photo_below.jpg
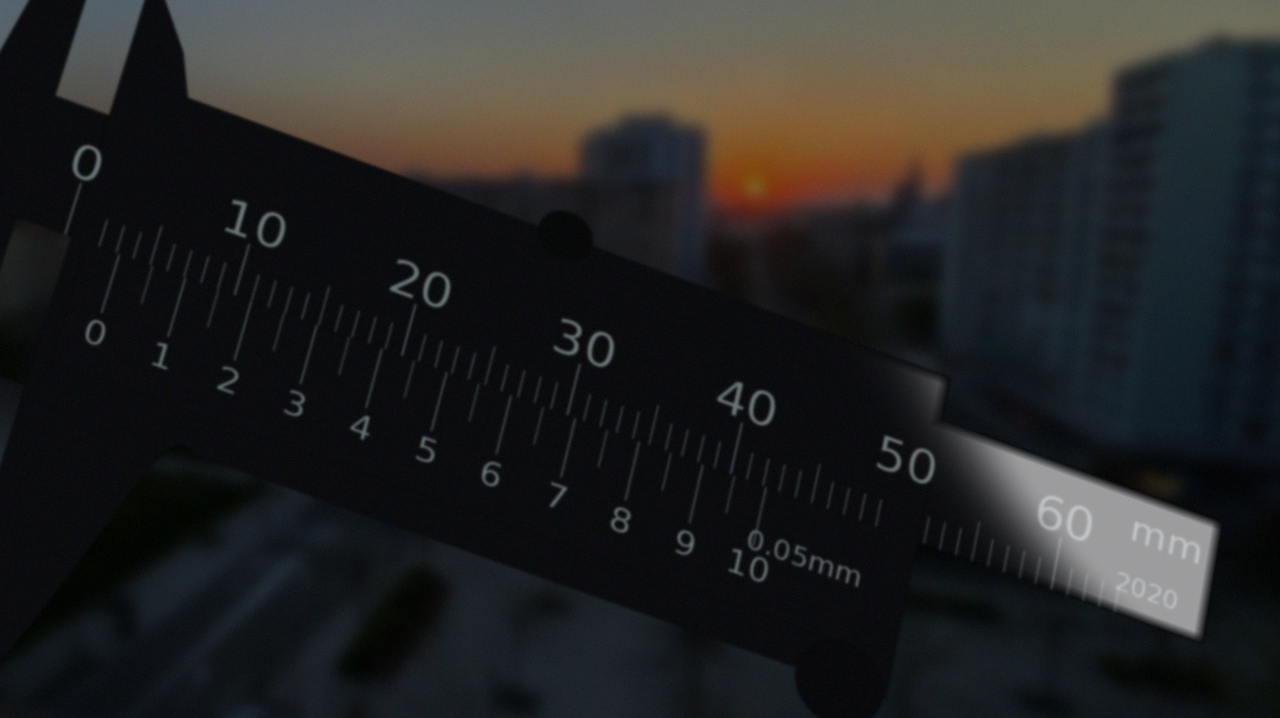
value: 3.2mm
